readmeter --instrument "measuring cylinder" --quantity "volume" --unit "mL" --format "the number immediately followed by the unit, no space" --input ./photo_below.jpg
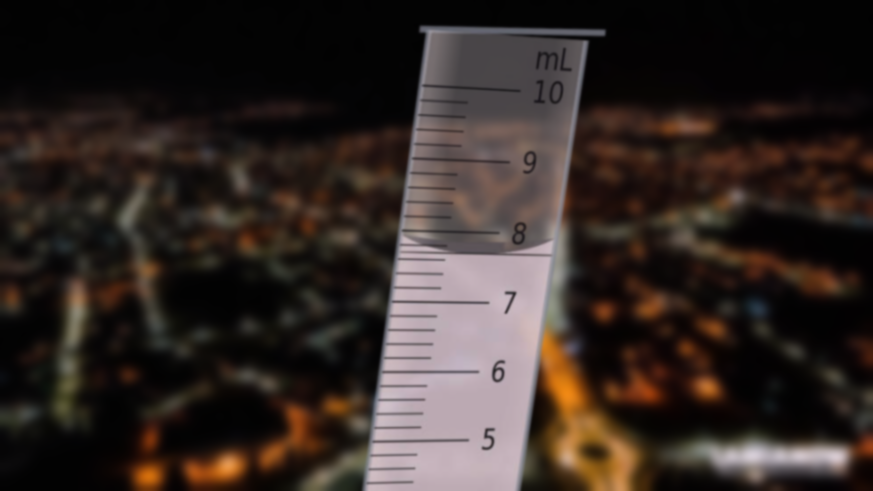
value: 7.7mL
